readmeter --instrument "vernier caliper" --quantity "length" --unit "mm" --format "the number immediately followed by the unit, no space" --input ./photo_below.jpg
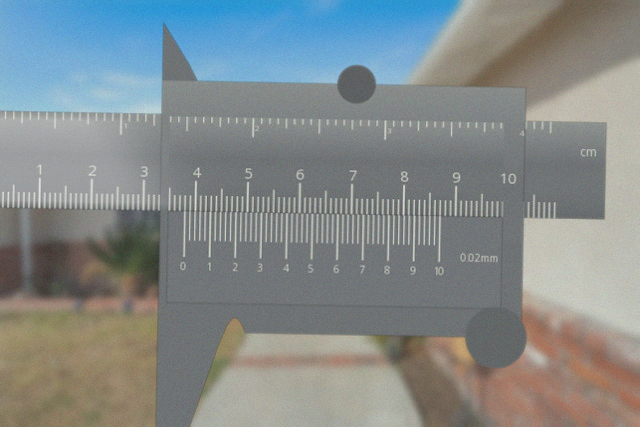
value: 38.0mm
